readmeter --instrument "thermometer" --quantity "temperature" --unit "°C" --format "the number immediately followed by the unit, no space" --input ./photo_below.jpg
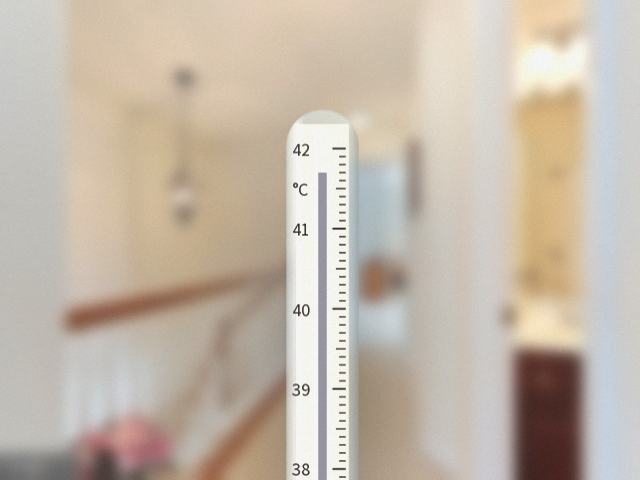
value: 41.7°C
